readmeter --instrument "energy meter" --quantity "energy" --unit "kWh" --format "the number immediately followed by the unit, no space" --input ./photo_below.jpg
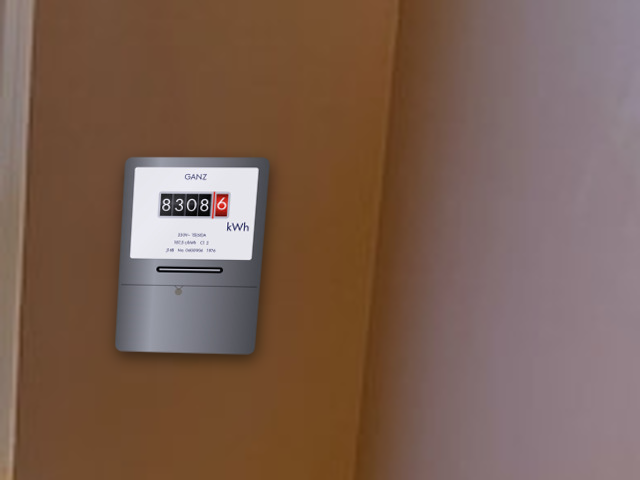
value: 8308.6kWh
